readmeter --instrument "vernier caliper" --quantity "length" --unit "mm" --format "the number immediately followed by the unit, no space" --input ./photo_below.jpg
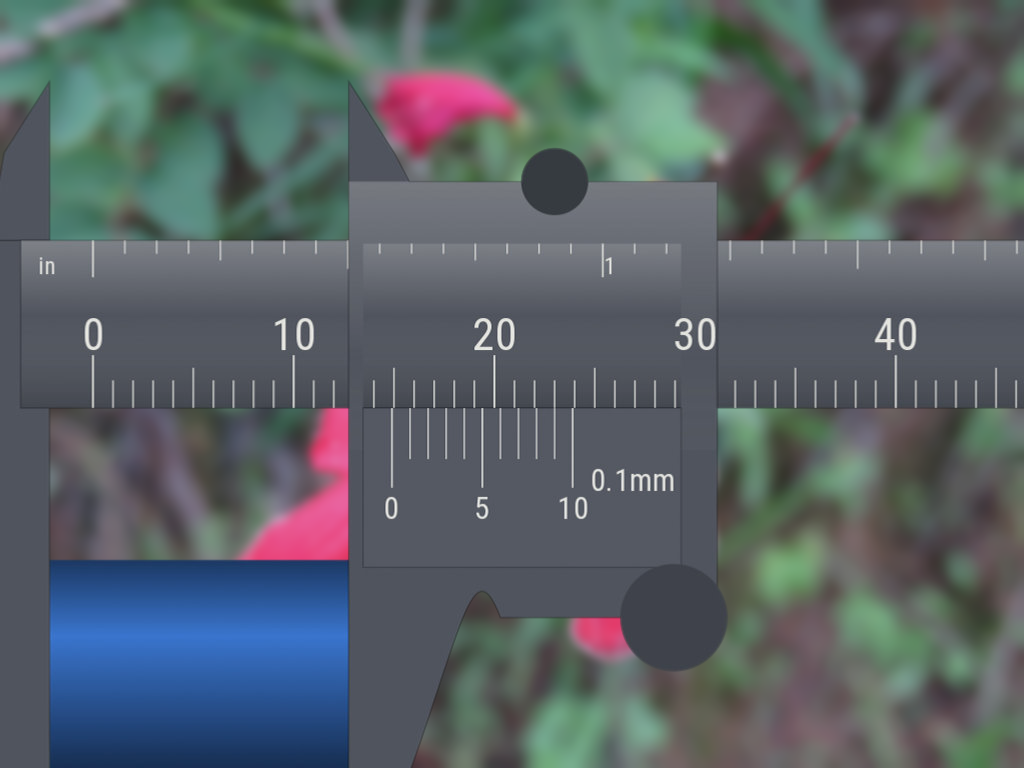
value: 14.9mm
